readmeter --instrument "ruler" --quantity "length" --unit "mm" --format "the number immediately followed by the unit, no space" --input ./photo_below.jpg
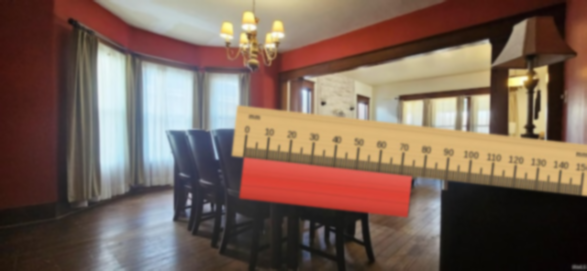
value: 75mm
